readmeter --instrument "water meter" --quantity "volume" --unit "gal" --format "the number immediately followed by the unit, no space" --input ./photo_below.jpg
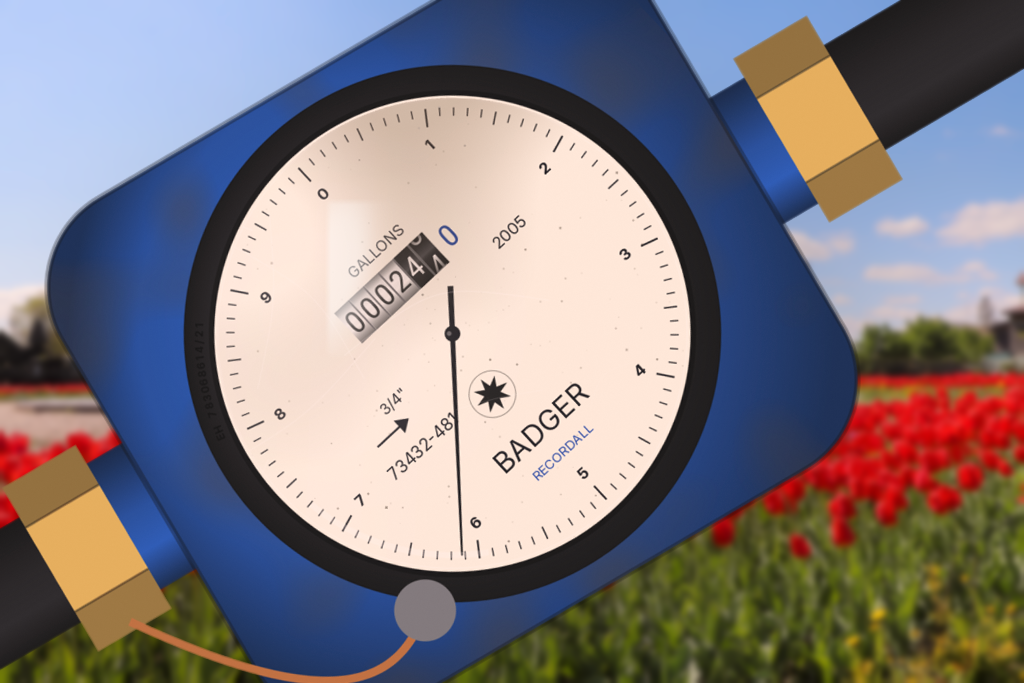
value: 2436.1gal
